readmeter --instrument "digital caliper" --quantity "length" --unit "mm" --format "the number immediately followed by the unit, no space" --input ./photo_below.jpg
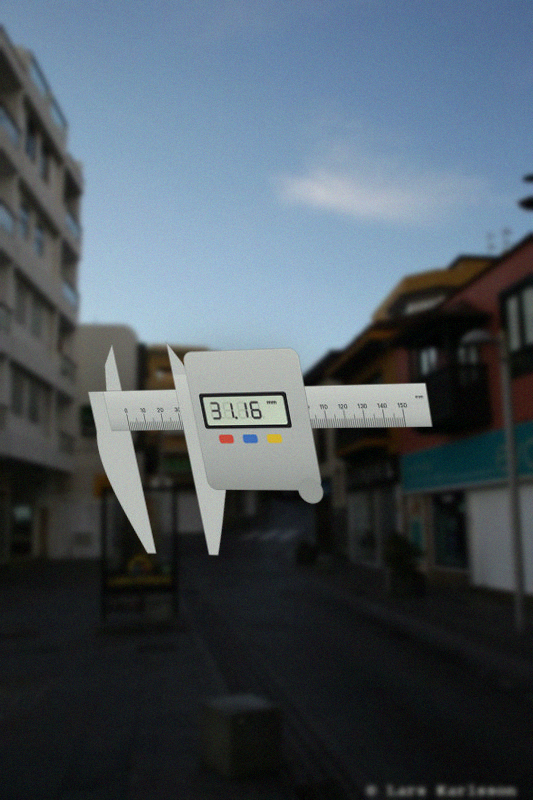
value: 31.16mm
